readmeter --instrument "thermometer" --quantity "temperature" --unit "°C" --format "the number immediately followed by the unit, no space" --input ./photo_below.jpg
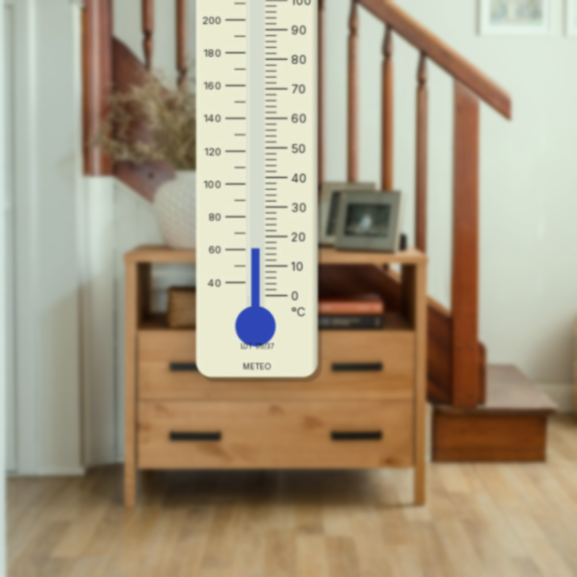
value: 16°C
